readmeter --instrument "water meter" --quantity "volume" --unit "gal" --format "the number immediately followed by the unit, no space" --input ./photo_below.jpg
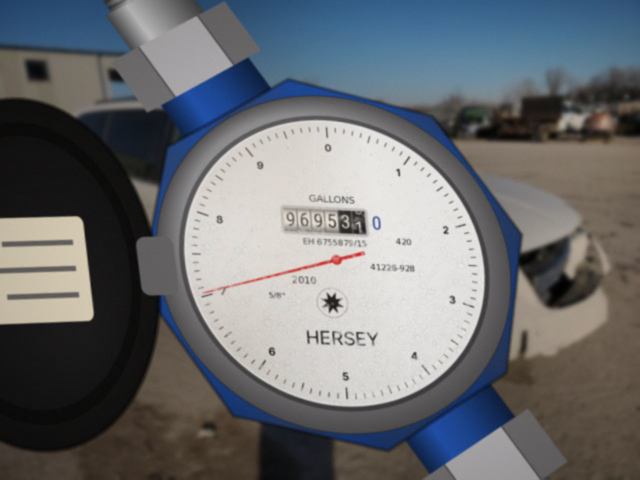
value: 9695307.0gal
